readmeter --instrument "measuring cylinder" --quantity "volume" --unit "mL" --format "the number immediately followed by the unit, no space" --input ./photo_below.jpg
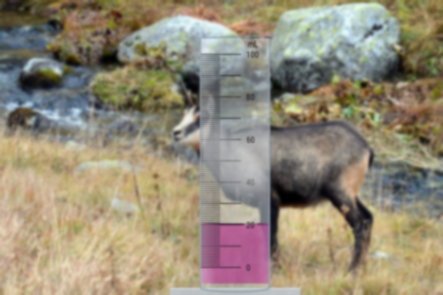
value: 20mL
